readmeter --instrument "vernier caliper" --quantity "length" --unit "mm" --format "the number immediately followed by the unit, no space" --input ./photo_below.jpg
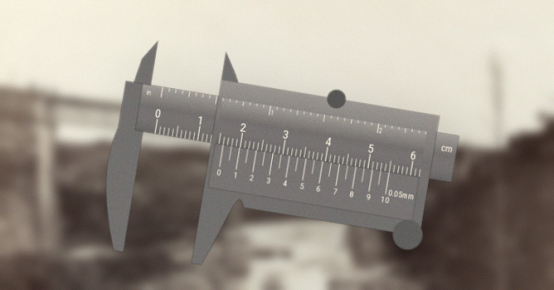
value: 16.0mm
